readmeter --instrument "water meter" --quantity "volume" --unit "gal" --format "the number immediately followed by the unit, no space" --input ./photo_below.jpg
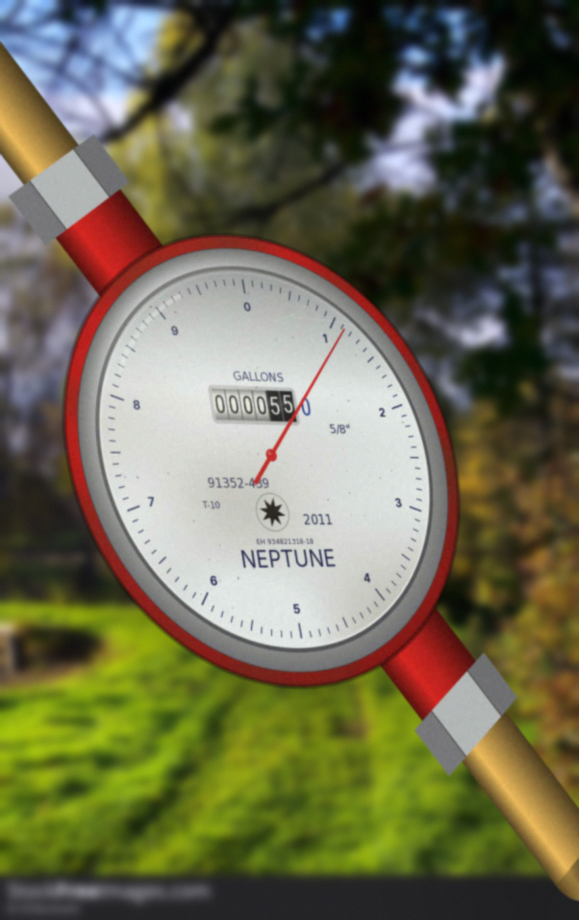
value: 551.1gal
